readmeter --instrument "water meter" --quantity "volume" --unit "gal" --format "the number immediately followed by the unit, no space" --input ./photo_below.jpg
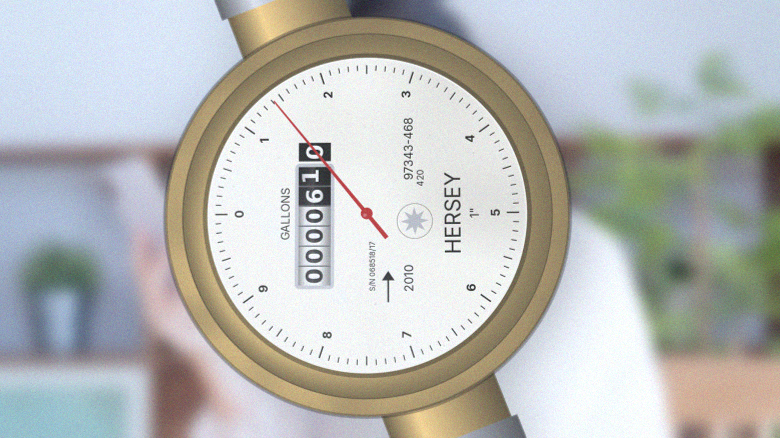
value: 611.4gal
